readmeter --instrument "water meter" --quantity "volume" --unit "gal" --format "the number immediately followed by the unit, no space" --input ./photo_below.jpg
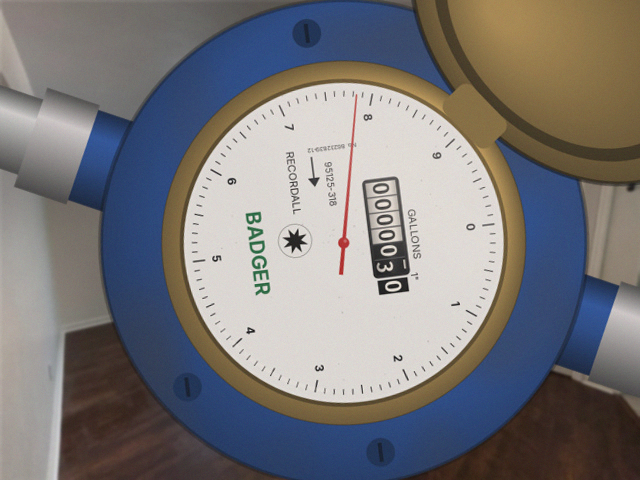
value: 27.8gal
